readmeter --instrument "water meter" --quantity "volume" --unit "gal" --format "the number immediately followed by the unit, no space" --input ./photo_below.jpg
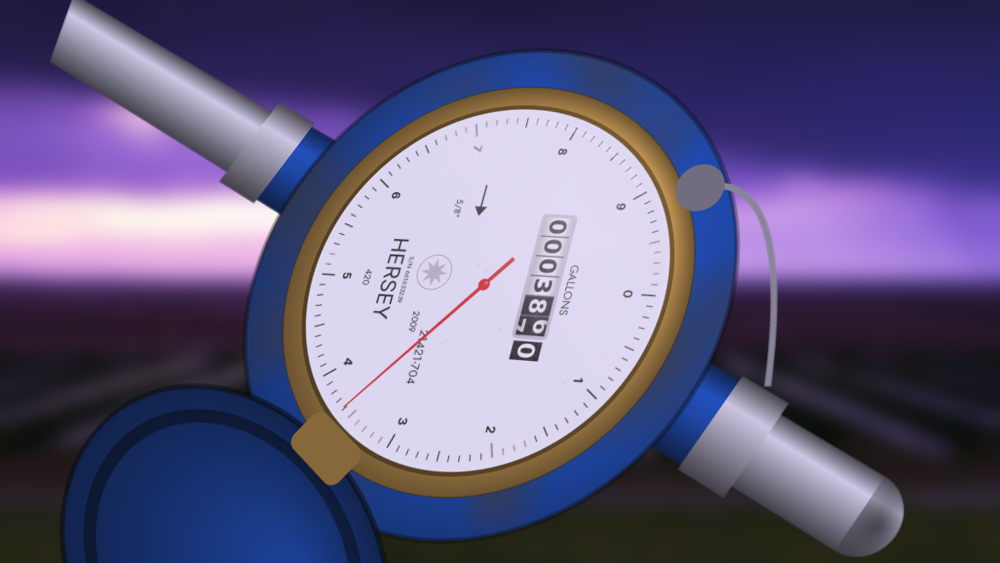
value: 3863.6gal
